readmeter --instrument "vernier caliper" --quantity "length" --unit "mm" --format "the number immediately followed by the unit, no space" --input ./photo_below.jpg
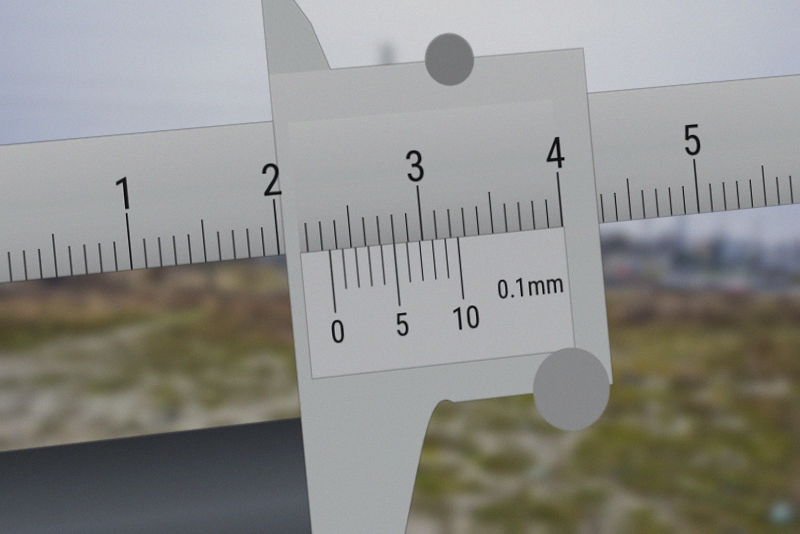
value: 23.5mm
